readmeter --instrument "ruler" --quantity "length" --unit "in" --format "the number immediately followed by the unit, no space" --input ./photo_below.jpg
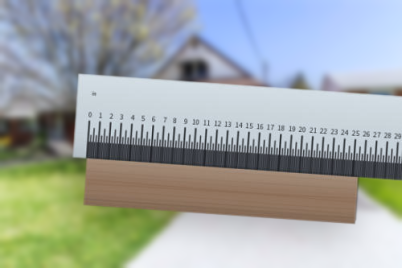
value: 25.5in
